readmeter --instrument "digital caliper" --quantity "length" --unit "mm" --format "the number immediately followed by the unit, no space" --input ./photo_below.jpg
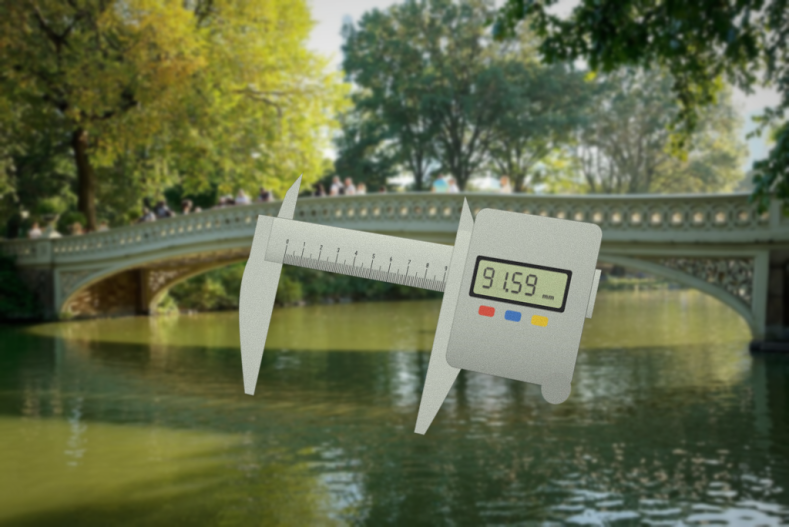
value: 91.59mm
